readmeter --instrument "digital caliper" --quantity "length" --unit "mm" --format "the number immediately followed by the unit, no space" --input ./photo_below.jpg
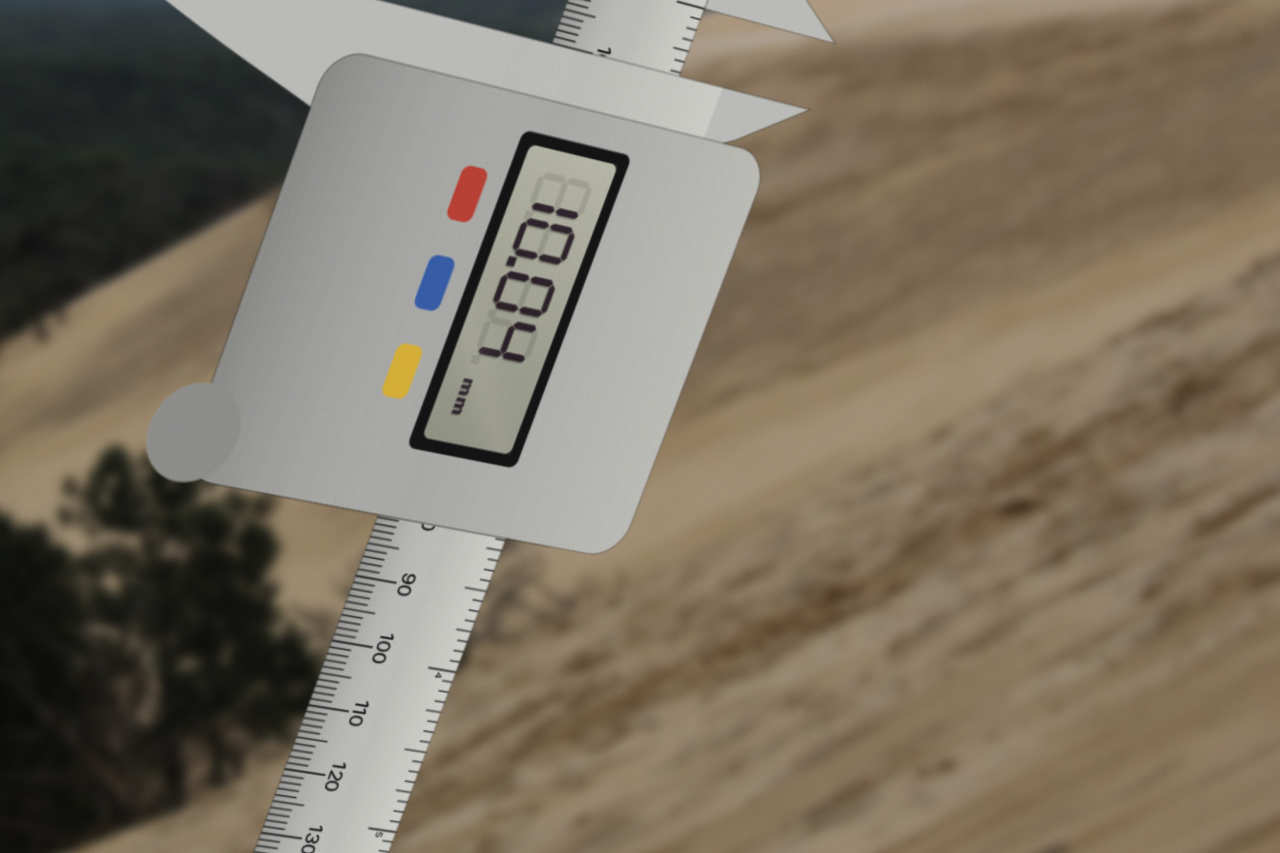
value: 10.04mm
